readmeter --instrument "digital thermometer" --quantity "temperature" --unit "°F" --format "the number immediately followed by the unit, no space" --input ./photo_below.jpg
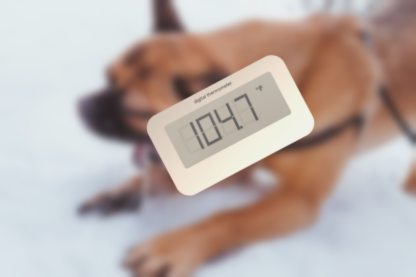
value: 104.7°F
